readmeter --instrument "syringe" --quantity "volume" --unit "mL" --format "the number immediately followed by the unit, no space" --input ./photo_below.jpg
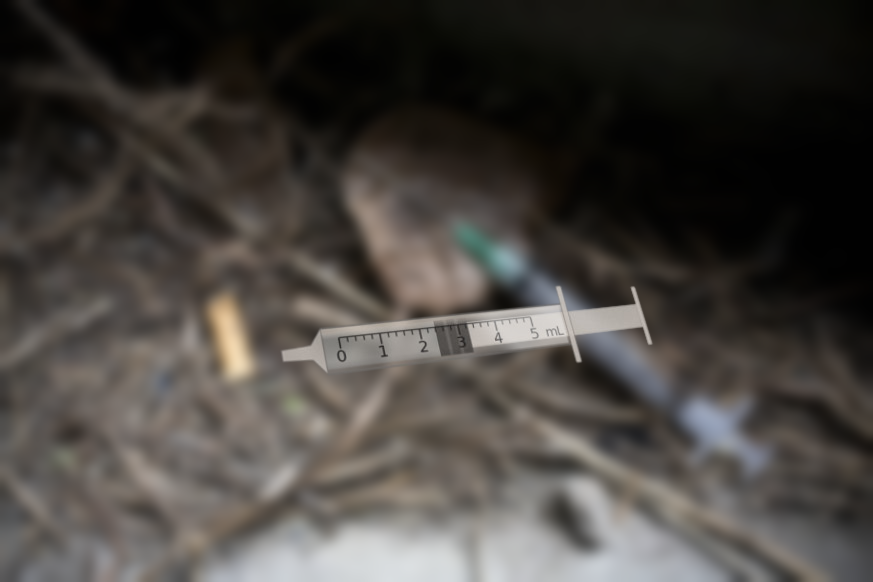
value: 2.4mL
